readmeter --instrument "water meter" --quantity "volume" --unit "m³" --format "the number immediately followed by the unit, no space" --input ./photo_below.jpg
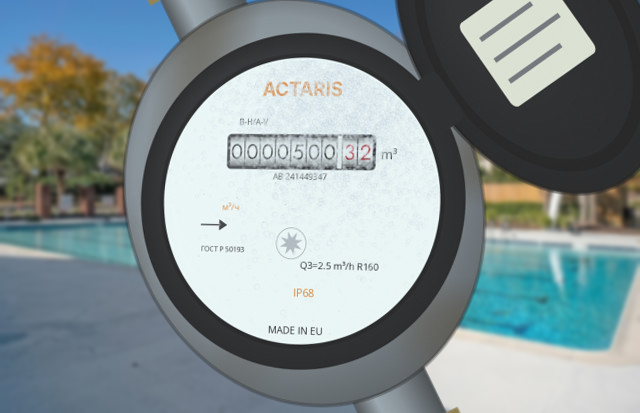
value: 500.32m³
